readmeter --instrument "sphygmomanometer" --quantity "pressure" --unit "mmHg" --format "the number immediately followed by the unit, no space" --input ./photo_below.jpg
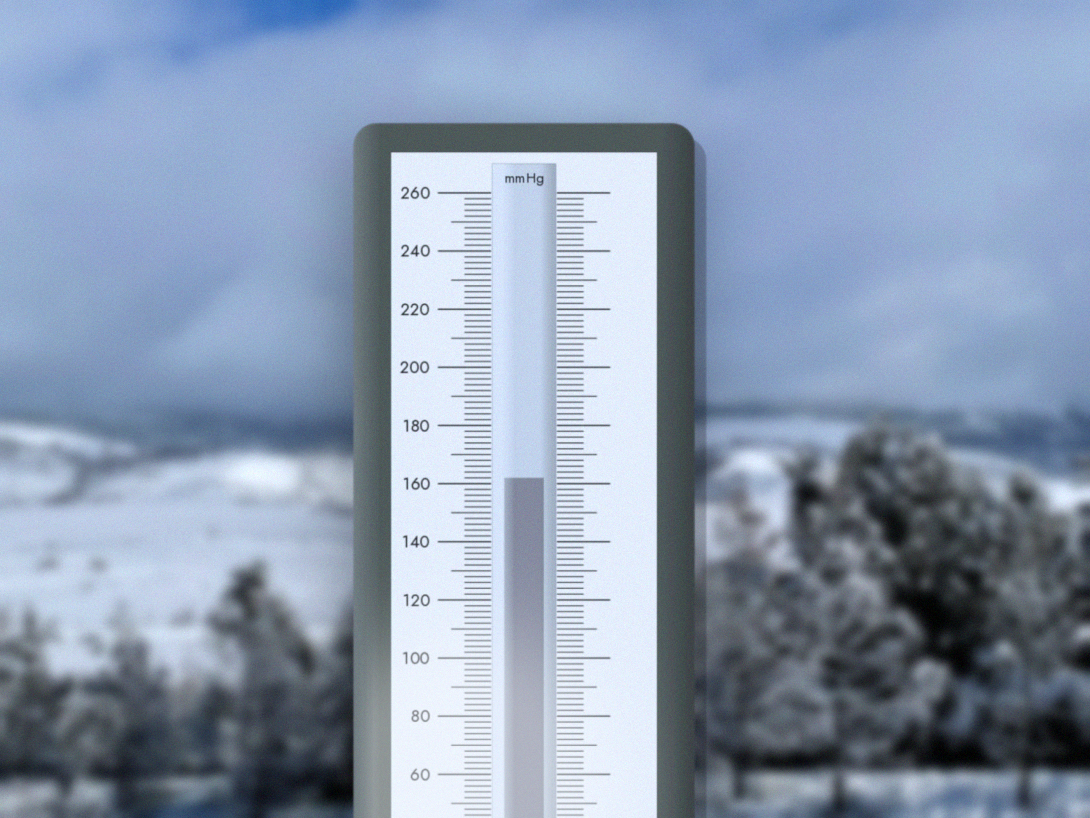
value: 162mmHg
